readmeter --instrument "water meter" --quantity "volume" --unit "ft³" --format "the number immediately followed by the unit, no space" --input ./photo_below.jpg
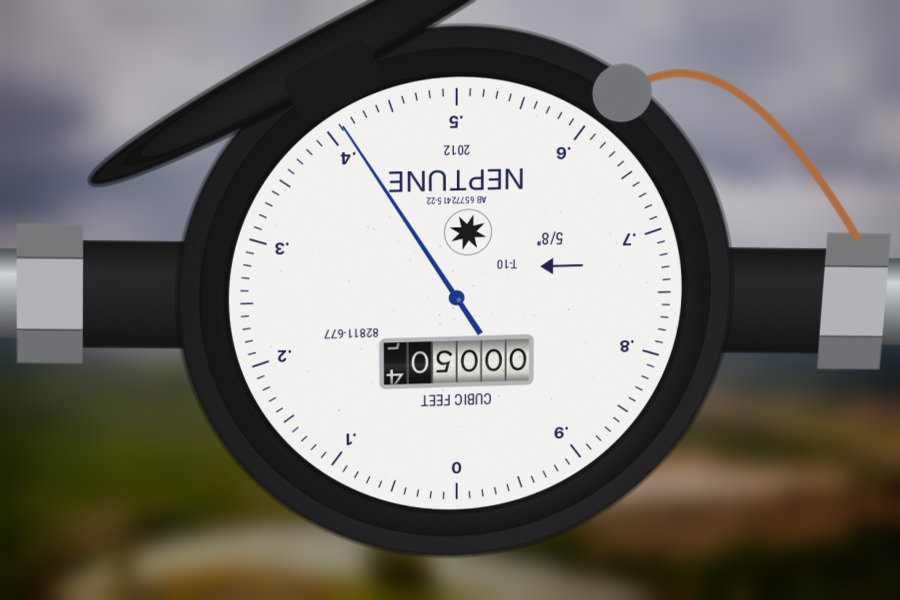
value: 504.41ft³
